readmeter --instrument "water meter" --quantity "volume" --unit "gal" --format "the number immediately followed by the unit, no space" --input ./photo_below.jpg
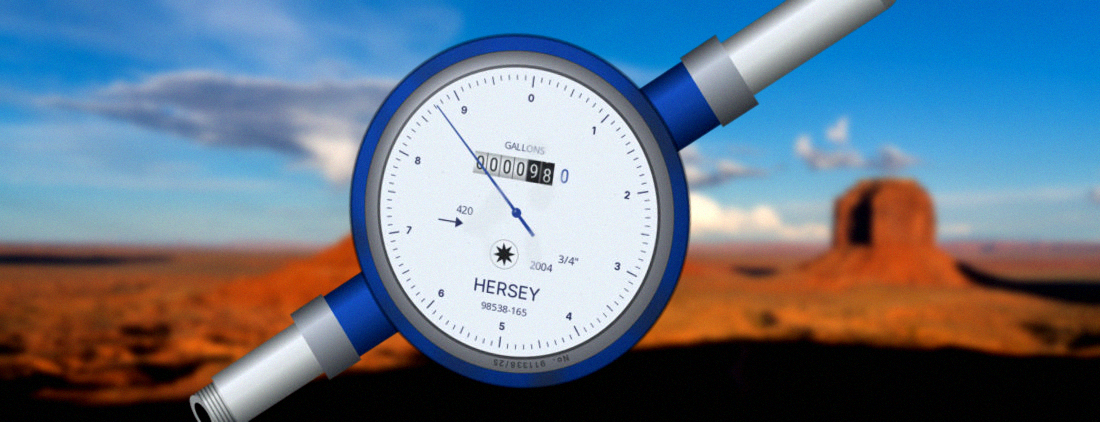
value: 978.7gal
